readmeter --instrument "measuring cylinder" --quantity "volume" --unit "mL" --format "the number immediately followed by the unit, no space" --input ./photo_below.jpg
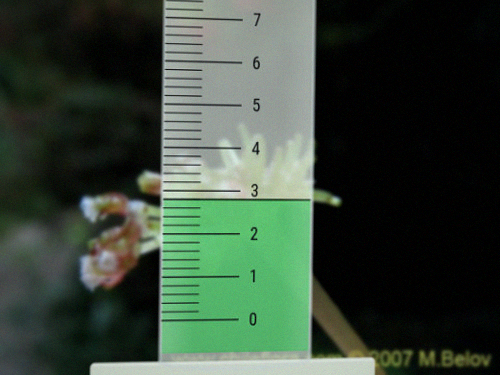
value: 2.8mL
